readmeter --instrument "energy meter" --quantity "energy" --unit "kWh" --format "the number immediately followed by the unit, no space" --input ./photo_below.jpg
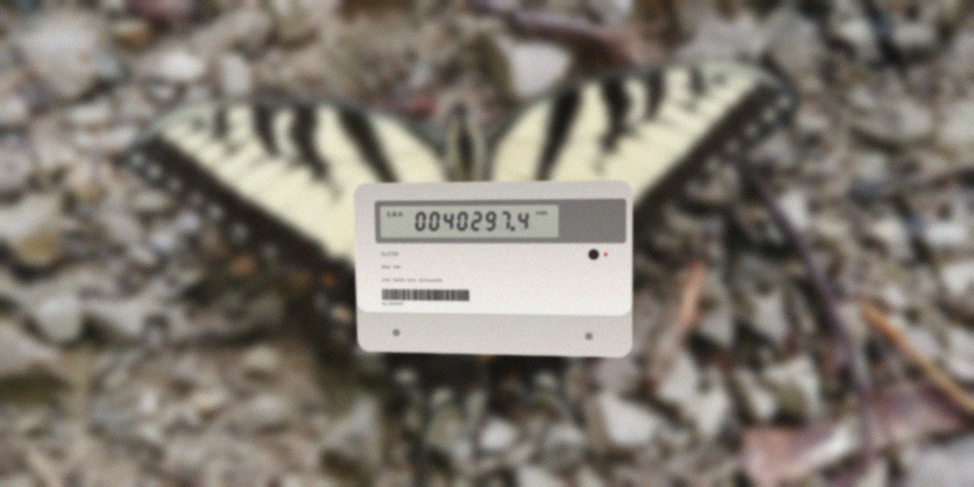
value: 40297.4kWh
